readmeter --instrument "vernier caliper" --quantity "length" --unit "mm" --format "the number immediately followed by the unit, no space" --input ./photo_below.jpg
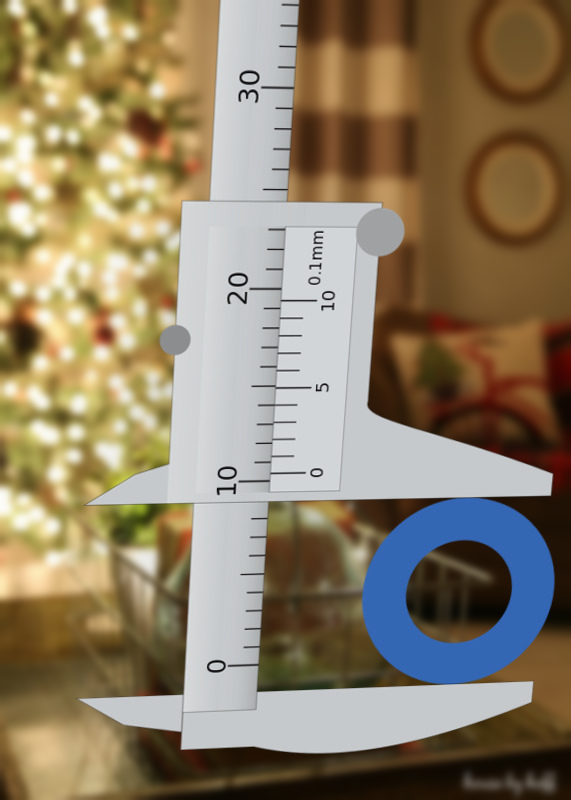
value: 10.4mm
